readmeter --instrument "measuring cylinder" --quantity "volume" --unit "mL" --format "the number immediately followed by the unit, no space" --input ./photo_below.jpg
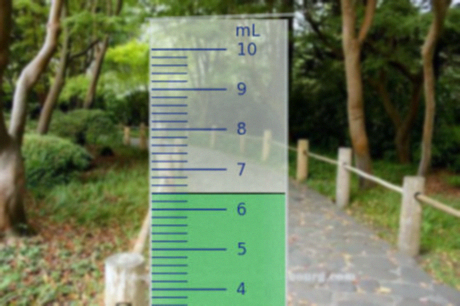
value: 6.4mL
